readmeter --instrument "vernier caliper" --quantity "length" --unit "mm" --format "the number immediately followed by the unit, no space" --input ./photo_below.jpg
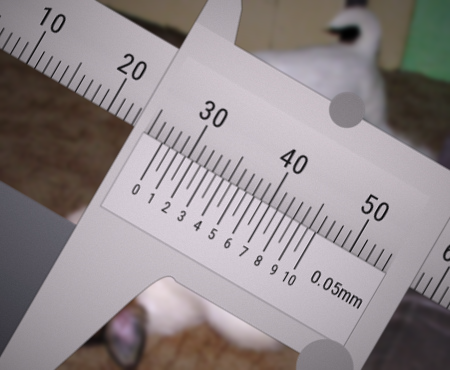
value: 26.8mm
